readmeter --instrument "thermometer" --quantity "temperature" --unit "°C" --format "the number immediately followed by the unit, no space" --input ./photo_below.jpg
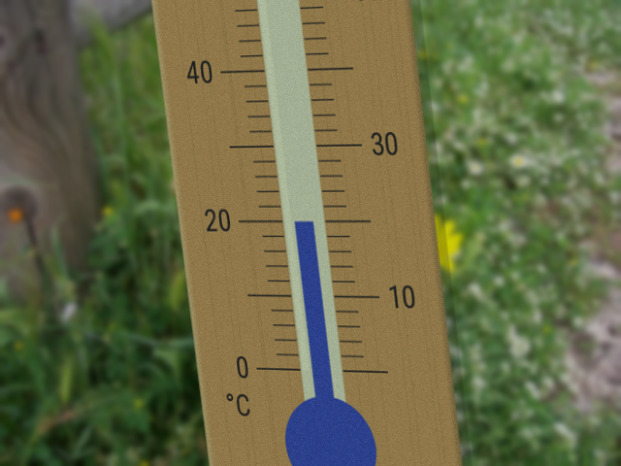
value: 20°C
